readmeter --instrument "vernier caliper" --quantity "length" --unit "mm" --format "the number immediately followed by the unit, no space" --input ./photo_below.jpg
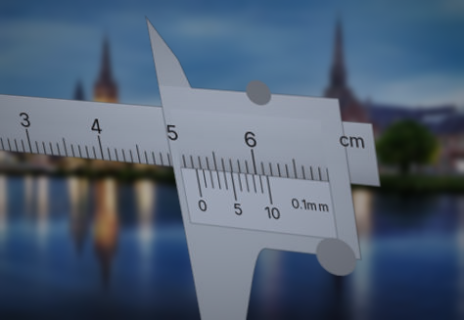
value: 52.4mm
